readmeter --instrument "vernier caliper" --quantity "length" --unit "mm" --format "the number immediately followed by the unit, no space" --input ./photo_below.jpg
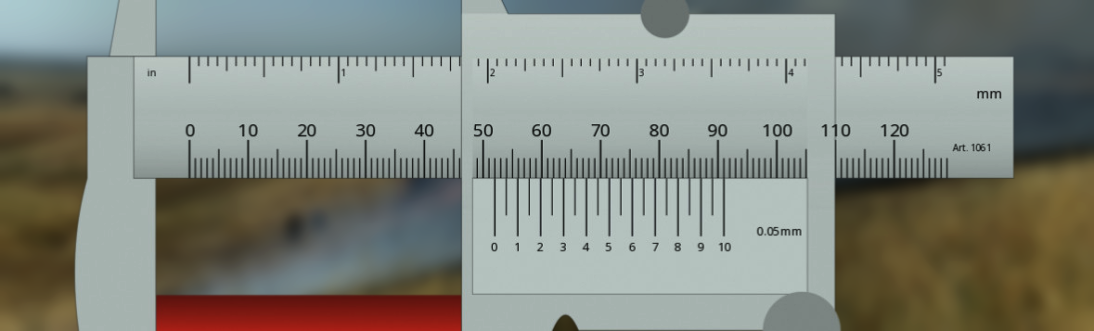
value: 52.0mm
